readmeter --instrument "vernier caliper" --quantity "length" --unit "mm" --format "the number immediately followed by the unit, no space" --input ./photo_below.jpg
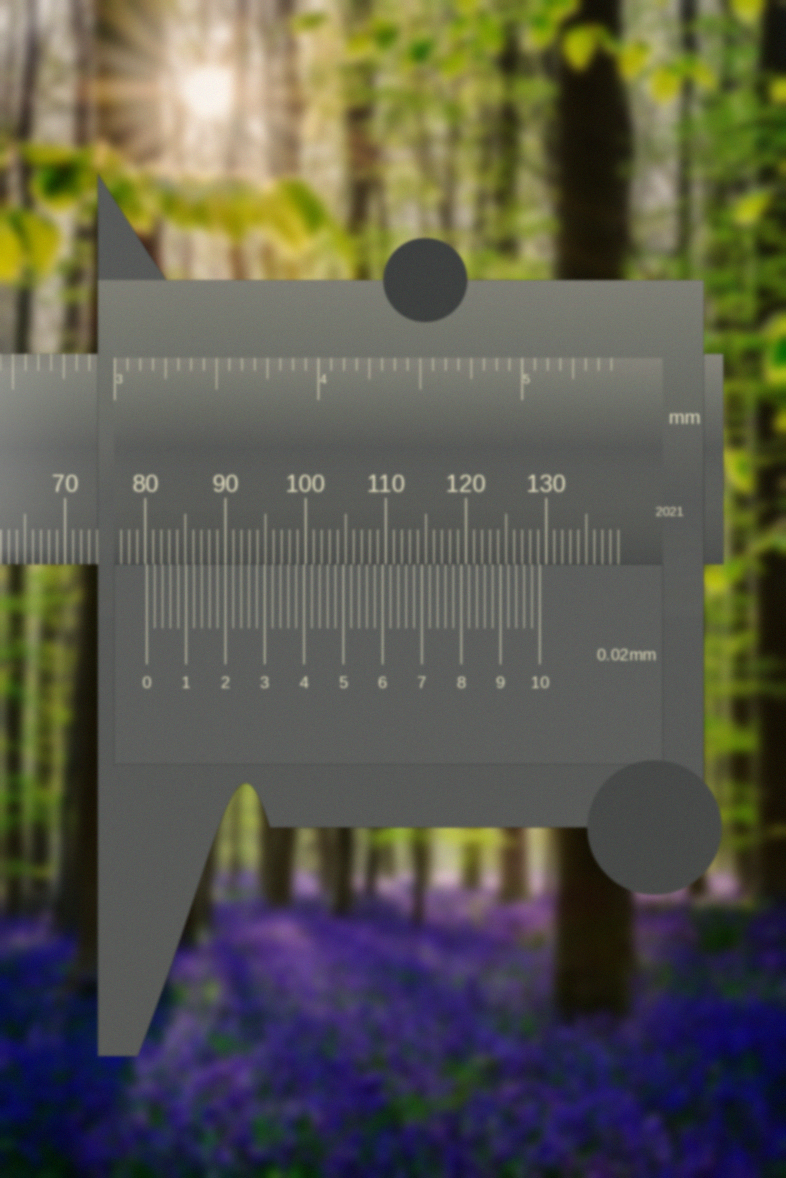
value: 80.2mm
